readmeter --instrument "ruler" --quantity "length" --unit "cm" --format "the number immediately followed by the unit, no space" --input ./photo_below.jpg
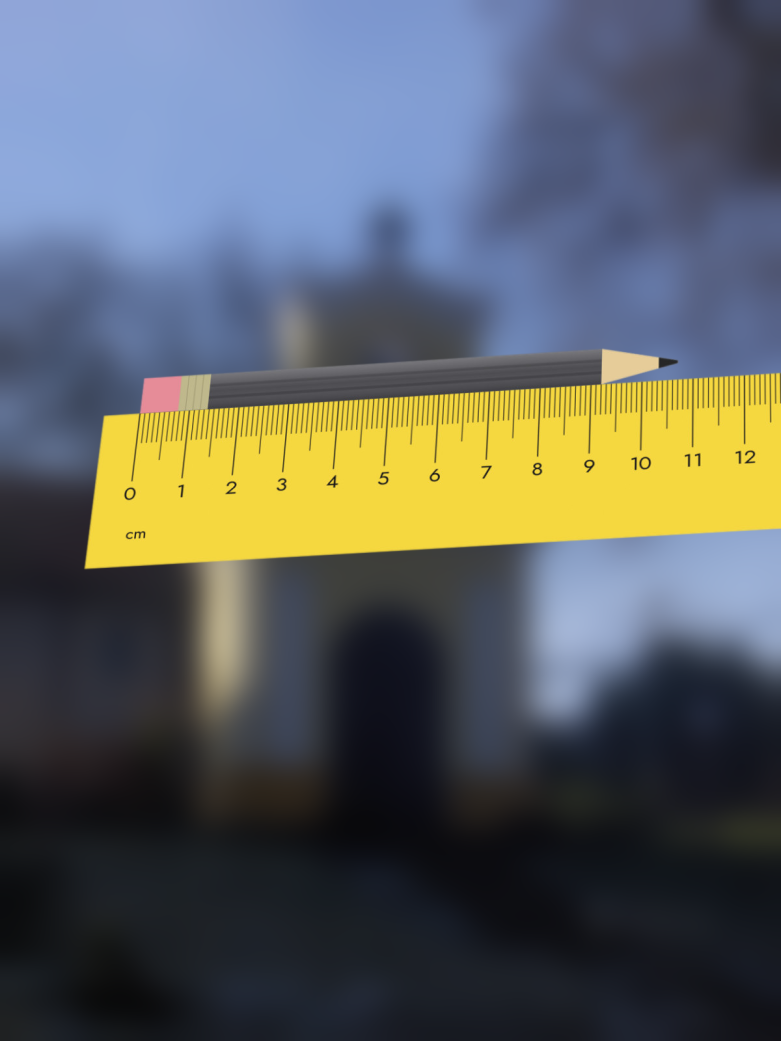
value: 10.7cm
